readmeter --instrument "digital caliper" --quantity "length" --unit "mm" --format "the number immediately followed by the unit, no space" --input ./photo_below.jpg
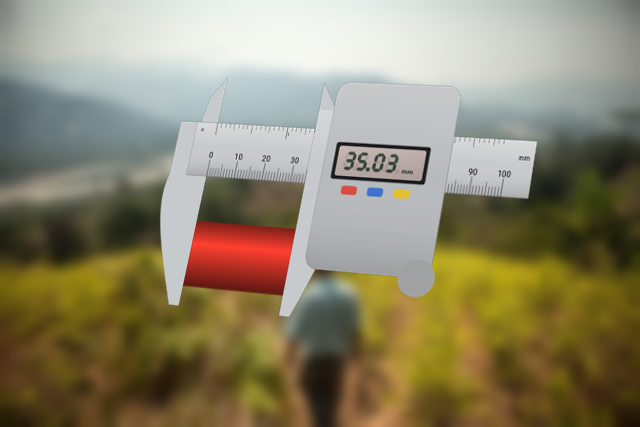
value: 35.03mm
